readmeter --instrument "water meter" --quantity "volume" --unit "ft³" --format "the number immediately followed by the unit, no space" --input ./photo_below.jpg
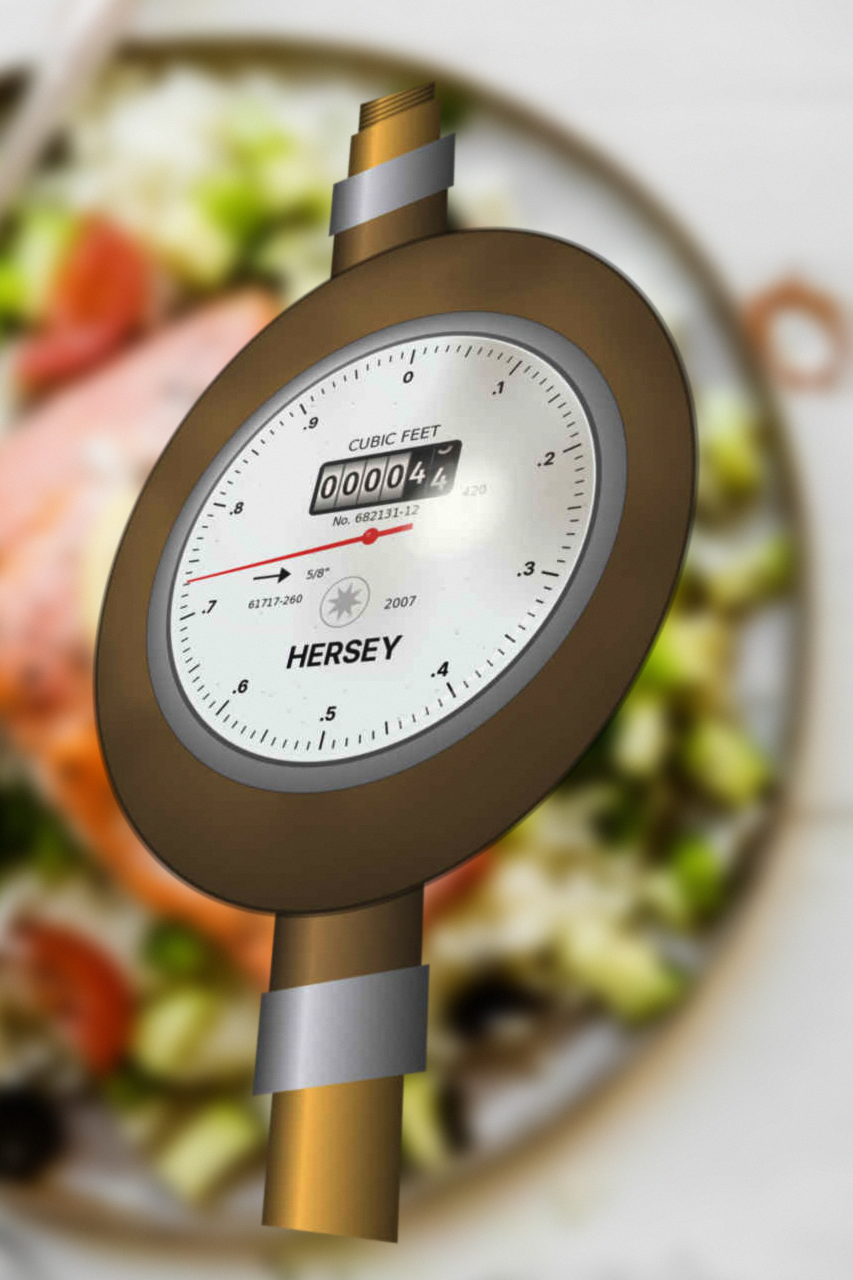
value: 43.73ft³
